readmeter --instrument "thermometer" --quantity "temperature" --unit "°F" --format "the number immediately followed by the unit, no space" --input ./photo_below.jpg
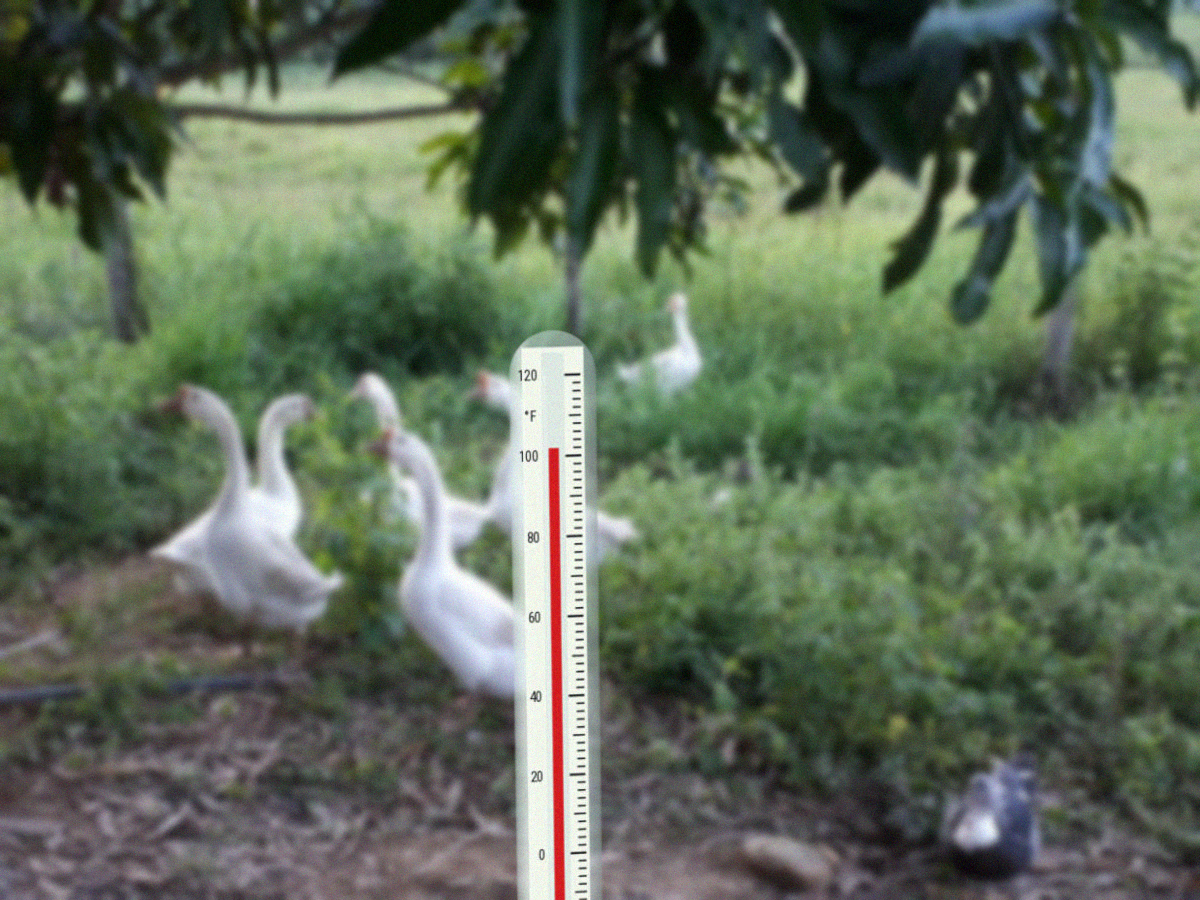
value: 102°F
